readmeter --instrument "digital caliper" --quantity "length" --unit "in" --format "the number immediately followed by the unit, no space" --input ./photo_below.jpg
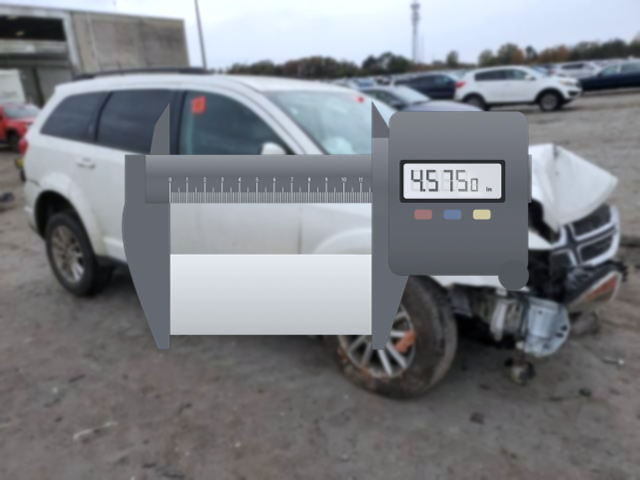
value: 4.5750in
